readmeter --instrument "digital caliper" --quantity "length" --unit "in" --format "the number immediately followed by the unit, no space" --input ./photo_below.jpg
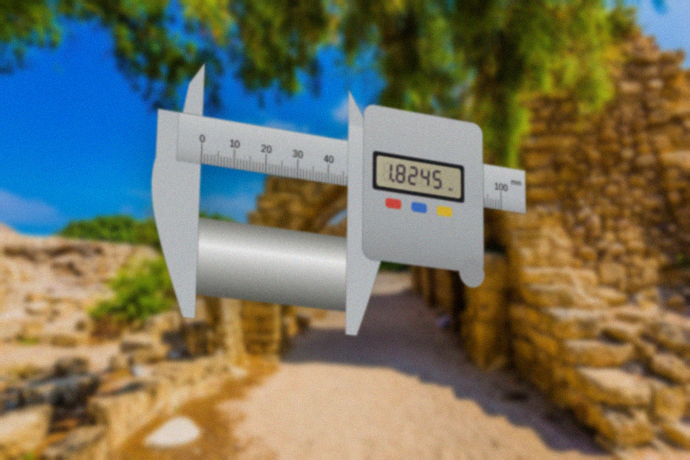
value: 1.8245in
